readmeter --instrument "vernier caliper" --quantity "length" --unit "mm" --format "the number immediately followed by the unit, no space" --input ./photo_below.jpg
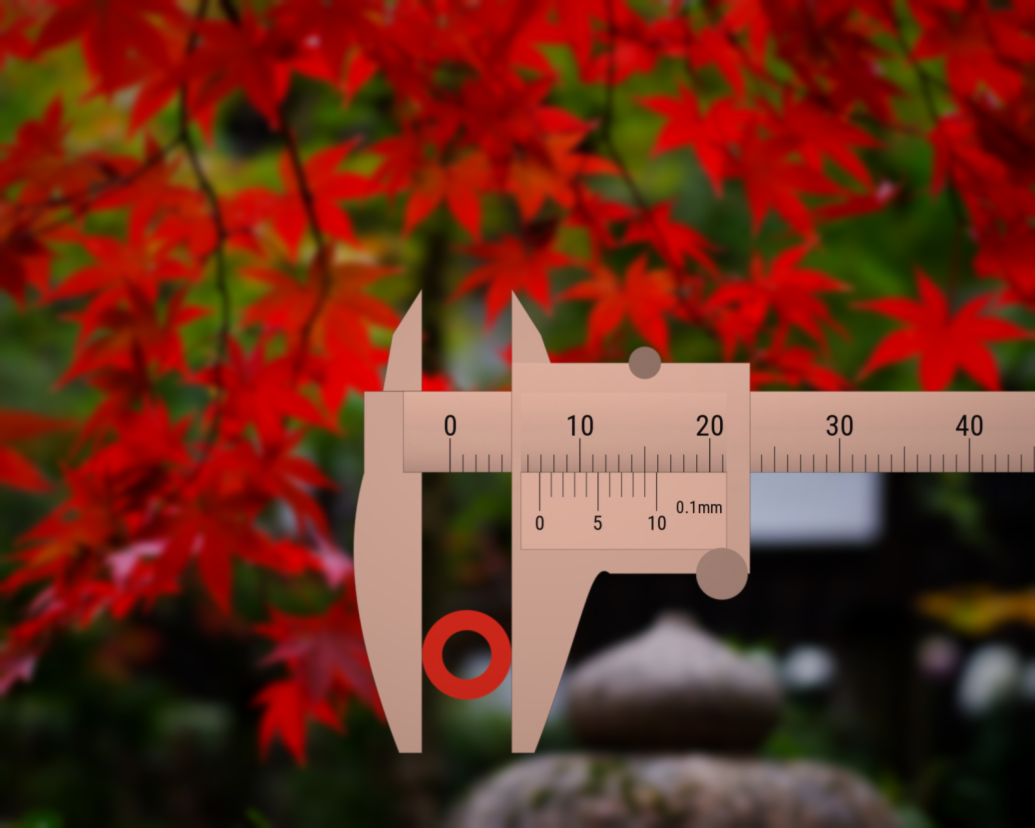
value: 6.9mm
